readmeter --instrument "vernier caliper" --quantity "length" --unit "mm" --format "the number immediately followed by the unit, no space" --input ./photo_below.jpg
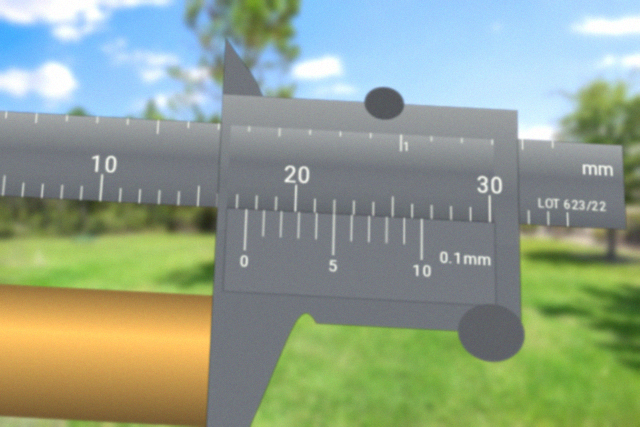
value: 17.5mm
